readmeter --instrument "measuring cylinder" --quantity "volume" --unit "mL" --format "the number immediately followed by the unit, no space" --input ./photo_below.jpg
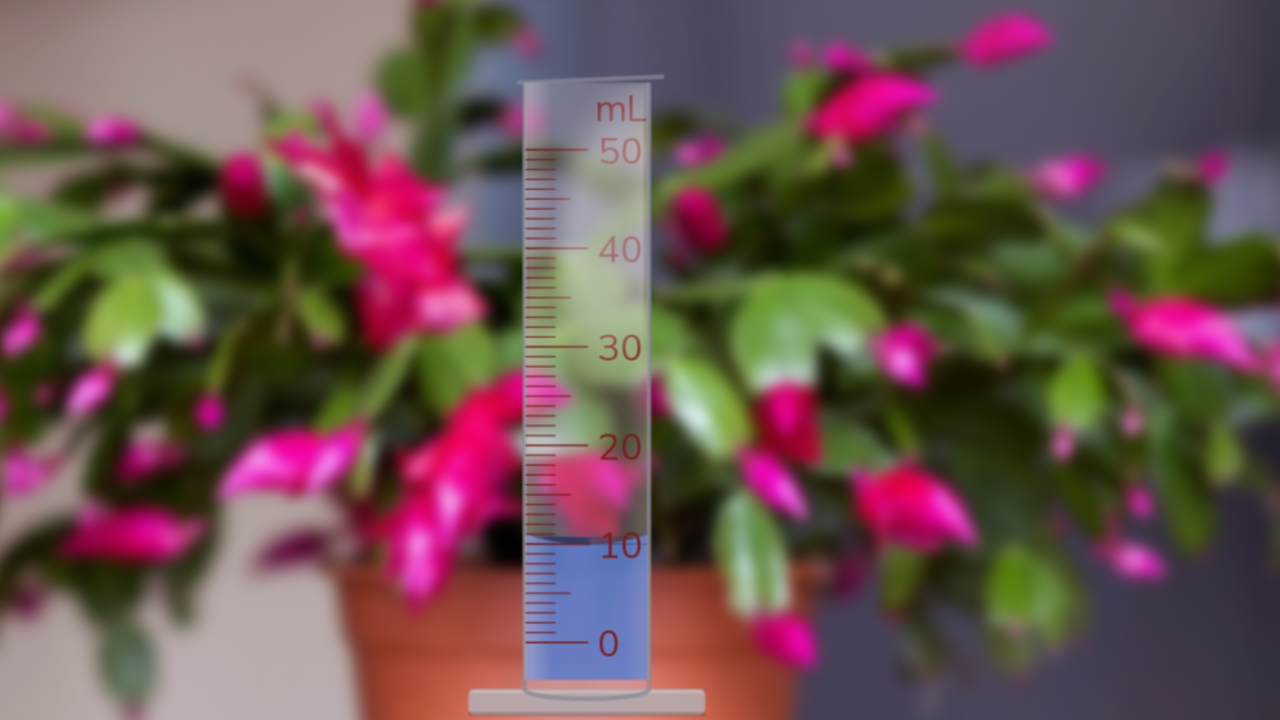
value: 10mL
